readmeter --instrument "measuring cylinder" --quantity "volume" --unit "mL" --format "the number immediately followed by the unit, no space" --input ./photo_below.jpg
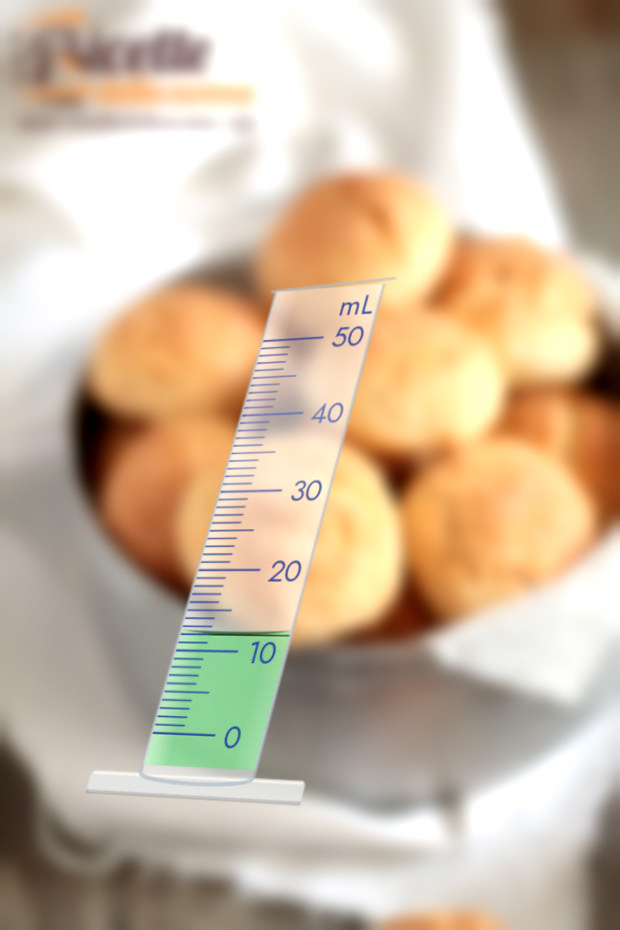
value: 12mL
